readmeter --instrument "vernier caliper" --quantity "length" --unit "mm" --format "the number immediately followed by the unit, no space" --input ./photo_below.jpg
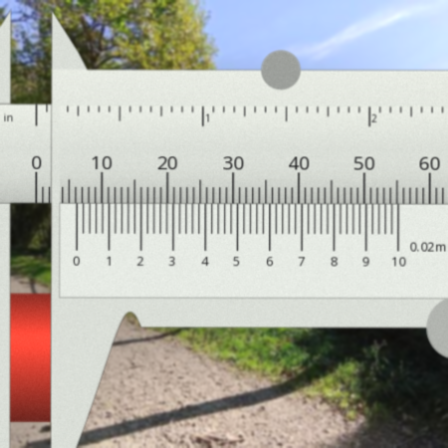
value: 6.2mm
